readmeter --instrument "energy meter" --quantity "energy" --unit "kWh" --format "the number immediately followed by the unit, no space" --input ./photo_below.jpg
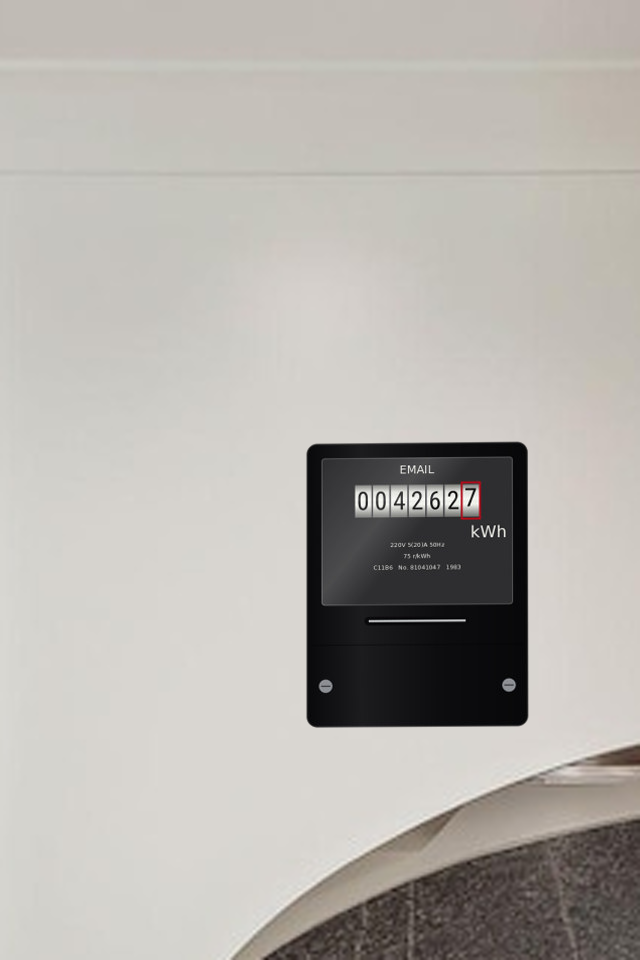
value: 4262.7kWh
